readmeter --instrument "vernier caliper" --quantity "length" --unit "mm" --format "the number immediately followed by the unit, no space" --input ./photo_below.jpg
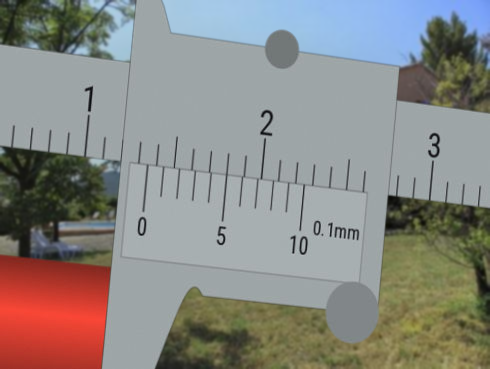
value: 13.5mm
